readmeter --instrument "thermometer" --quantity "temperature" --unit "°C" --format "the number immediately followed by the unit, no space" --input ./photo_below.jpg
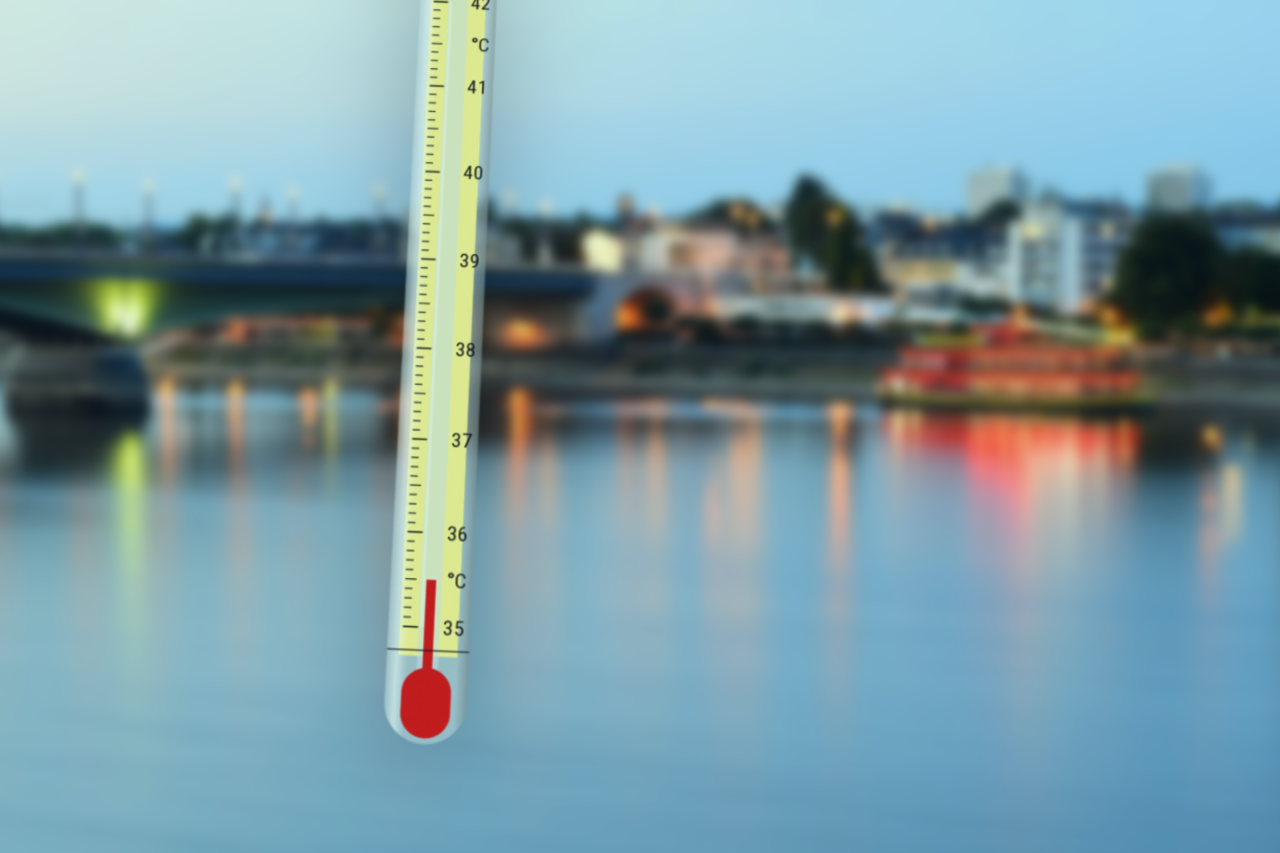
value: 35.5°C
